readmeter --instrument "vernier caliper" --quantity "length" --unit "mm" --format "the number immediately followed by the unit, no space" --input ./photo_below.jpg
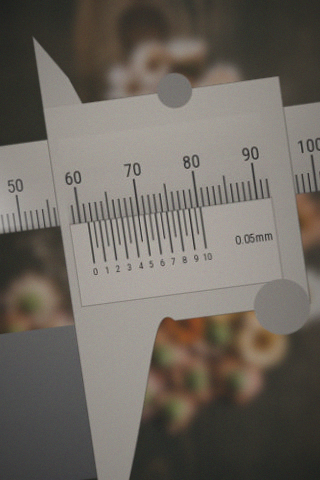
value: 61.4mm
